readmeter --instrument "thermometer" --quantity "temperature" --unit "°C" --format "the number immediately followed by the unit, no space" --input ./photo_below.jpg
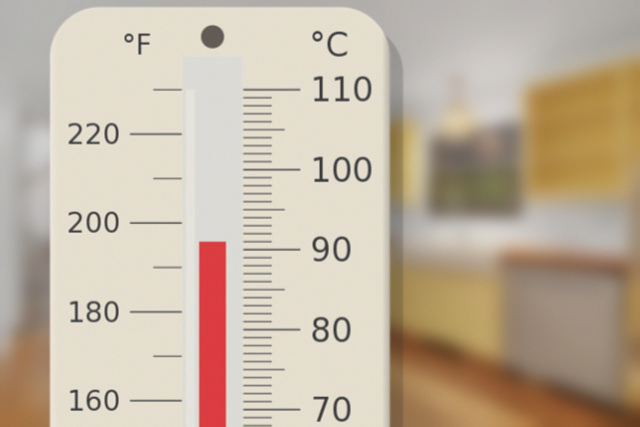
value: 91°C
